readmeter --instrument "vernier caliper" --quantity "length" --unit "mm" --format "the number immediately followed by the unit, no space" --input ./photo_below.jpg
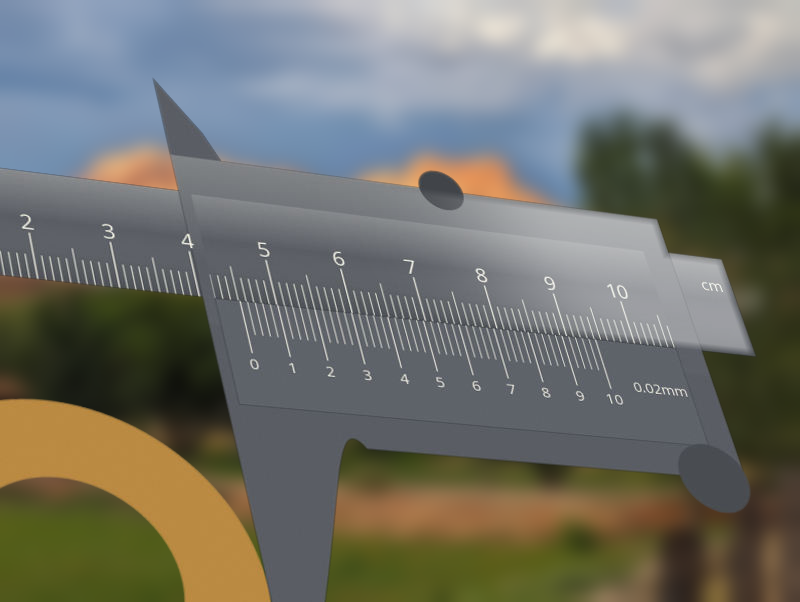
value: 45.2mm
